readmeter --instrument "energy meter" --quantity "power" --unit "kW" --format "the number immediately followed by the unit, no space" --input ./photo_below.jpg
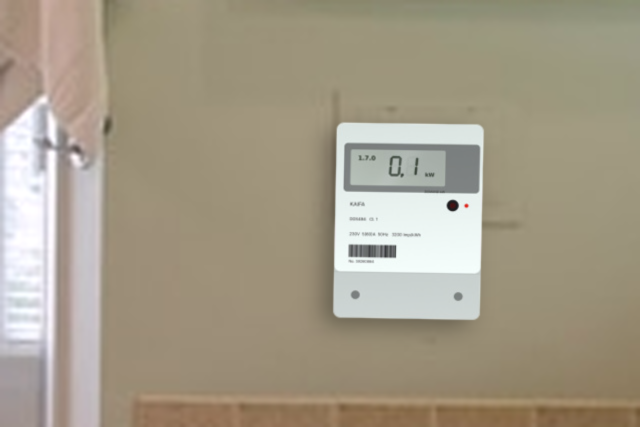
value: 0.1kW
